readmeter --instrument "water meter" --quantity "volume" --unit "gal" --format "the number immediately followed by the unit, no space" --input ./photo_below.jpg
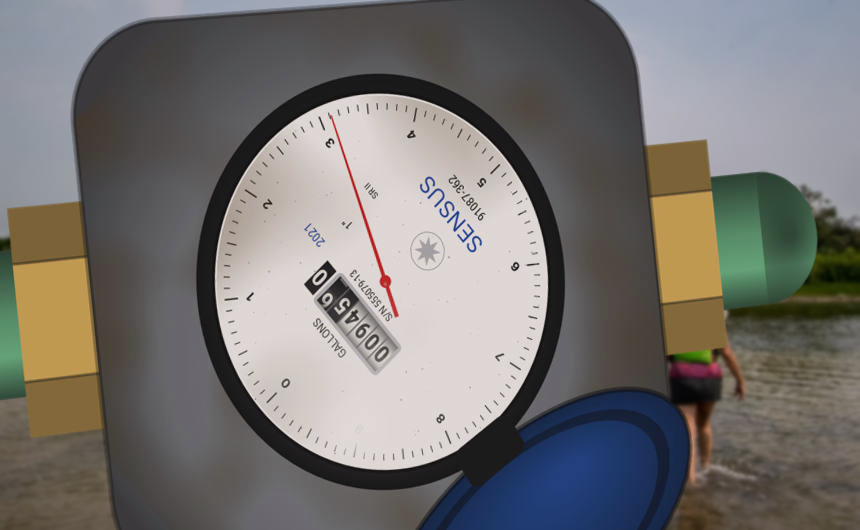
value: 94563.1gal
